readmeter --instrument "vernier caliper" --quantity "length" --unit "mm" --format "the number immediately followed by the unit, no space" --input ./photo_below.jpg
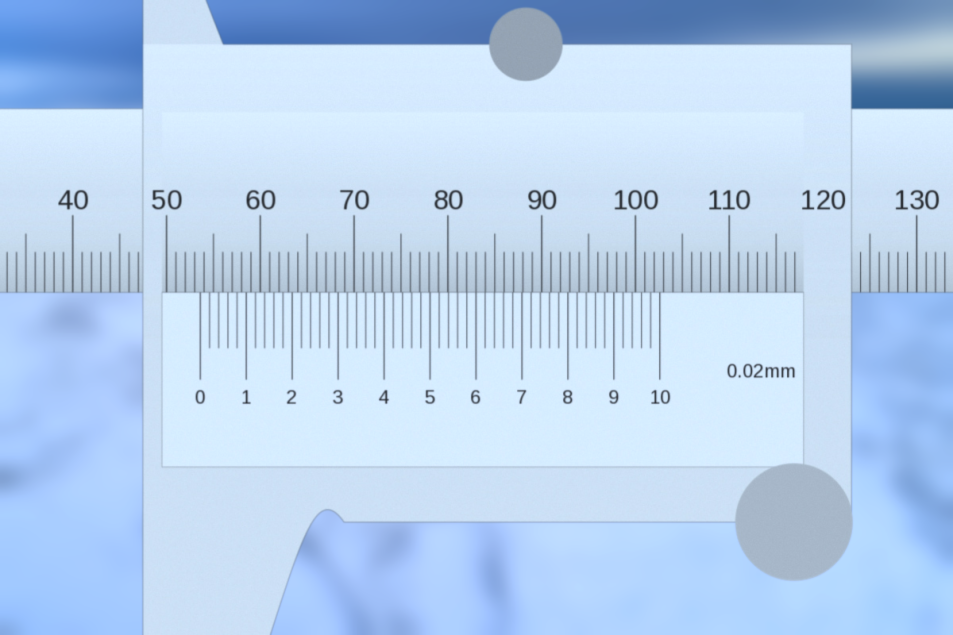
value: 53.6mm
